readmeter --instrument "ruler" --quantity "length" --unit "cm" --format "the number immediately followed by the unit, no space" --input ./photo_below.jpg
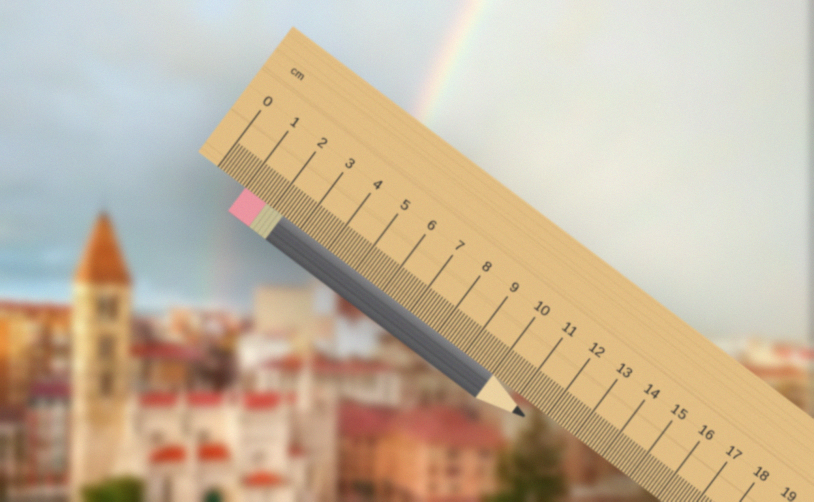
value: 10.5cm
